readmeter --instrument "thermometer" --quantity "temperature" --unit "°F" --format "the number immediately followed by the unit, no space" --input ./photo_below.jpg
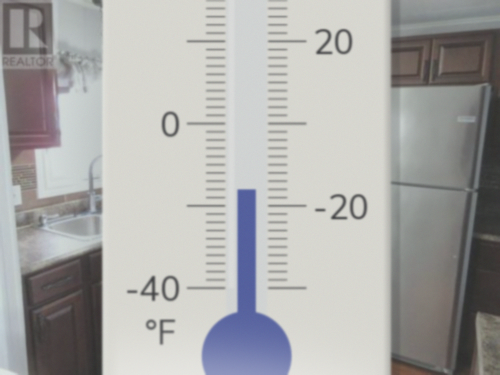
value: -16°F
